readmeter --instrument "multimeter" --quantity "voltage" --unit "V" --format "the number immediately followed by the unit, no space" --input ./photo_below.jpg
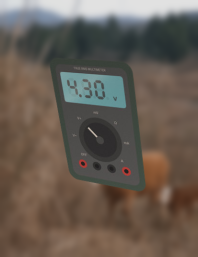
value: 4.30V
